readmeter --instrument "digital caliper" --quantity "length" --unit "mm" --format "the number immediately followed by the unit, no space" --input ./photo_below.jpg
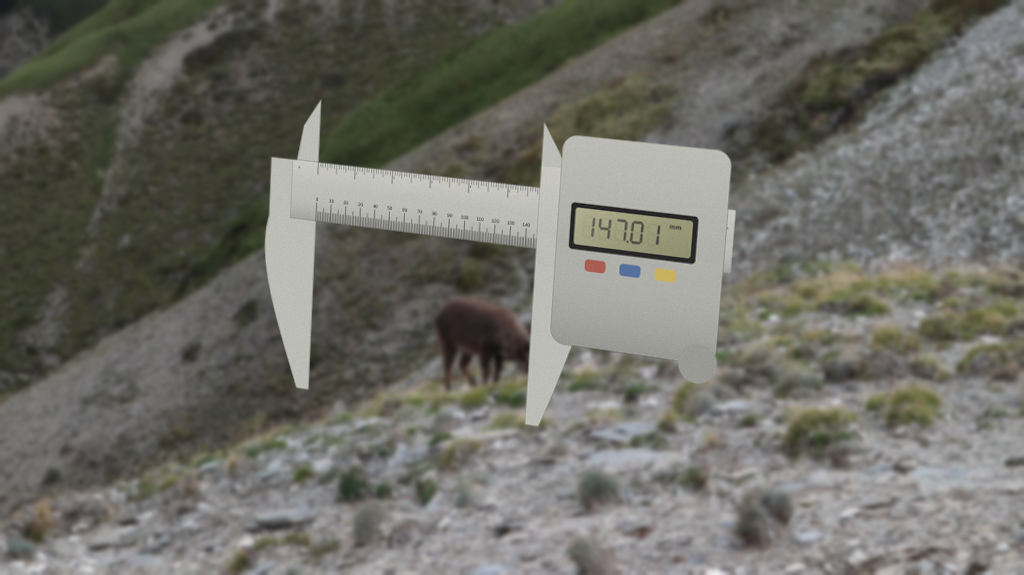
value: 147.01mm
